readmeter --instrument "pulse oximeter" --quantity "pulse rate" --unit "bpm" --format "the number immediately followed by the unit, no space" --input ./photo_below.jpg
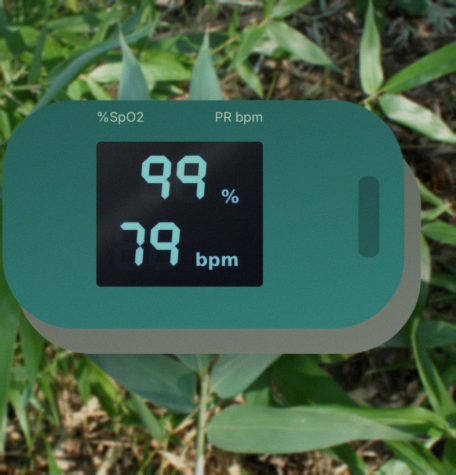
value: 79bpm
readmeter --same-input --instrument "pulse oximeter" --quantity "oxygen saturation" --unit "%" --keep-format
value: 99%
